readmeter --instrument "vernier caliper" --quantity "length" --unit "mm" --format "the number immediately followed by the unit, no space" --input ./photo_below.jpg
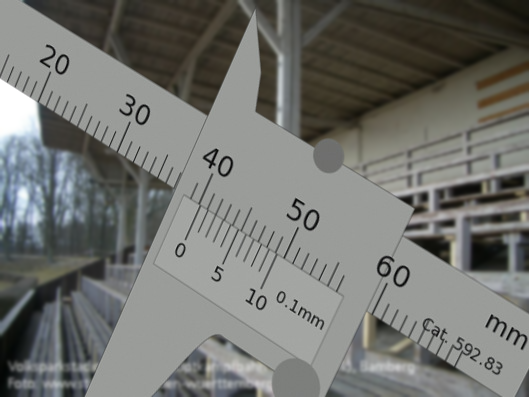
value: 40.2mm
